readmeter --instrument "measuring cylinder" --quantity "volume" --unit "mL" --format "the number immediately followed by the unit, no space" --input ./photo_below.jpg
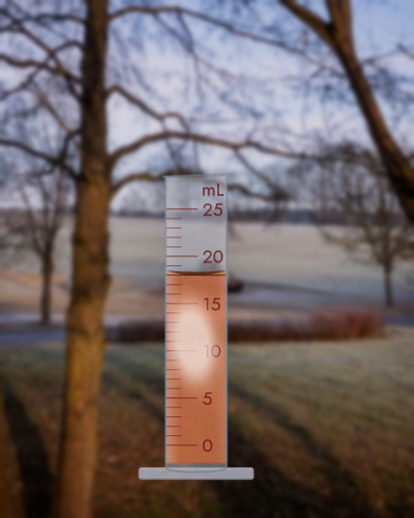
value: 18mL
